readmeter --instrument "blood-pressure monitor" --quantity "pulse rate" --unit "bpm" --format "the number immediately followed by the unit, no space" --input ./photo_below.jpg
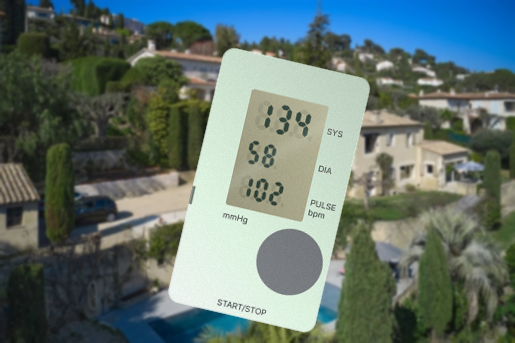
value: 102bpm
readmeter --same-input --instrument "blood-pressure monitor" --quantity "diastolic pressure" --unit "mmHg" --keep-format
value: 58mmHg
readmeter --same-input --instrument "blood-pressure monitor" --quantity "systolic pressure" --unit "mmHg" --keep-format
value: 134mmHg
